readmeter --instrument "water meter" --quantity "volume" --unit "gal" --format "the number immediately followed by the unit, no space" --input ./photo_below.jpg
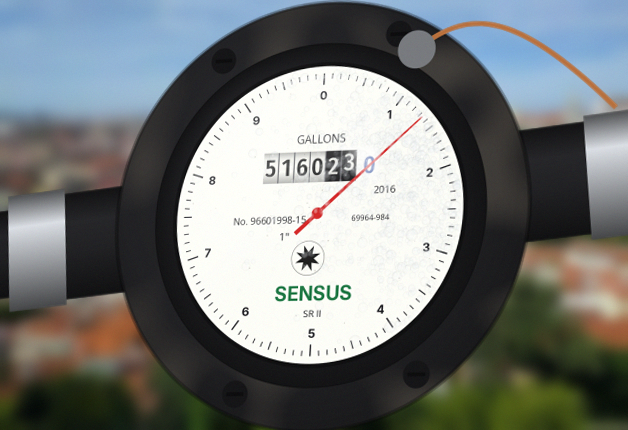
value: 5160231.3gal
